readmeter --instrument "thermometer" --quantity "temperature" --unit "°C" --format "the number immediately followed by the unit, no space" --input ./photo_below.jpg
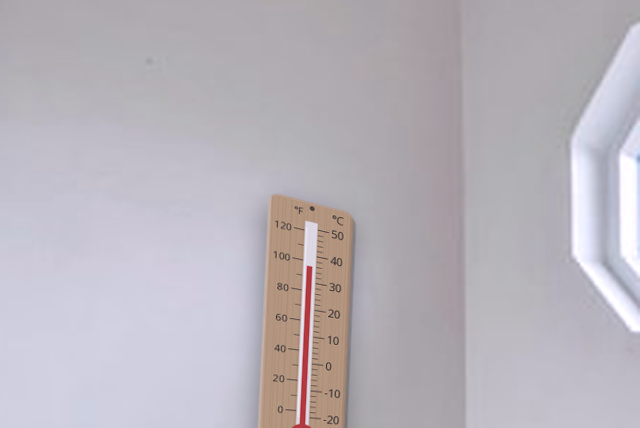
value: 36°C
